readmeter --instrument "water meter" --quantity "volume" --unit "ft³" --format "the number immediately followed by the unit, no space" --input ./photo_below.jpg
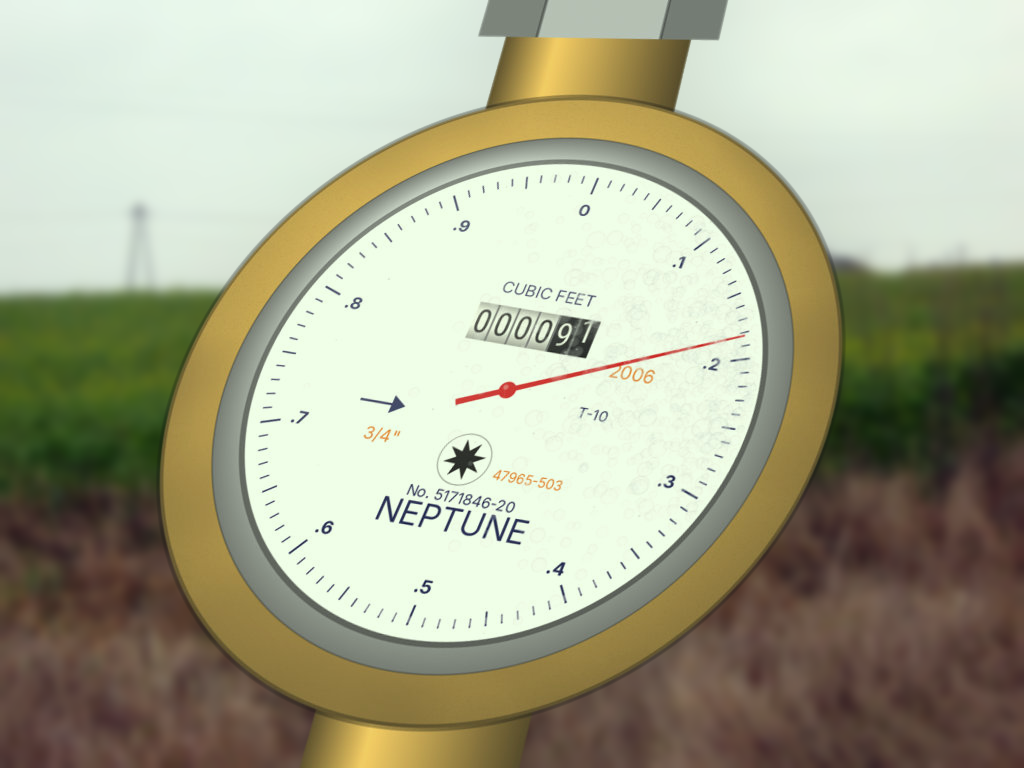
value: 91.18ft³
